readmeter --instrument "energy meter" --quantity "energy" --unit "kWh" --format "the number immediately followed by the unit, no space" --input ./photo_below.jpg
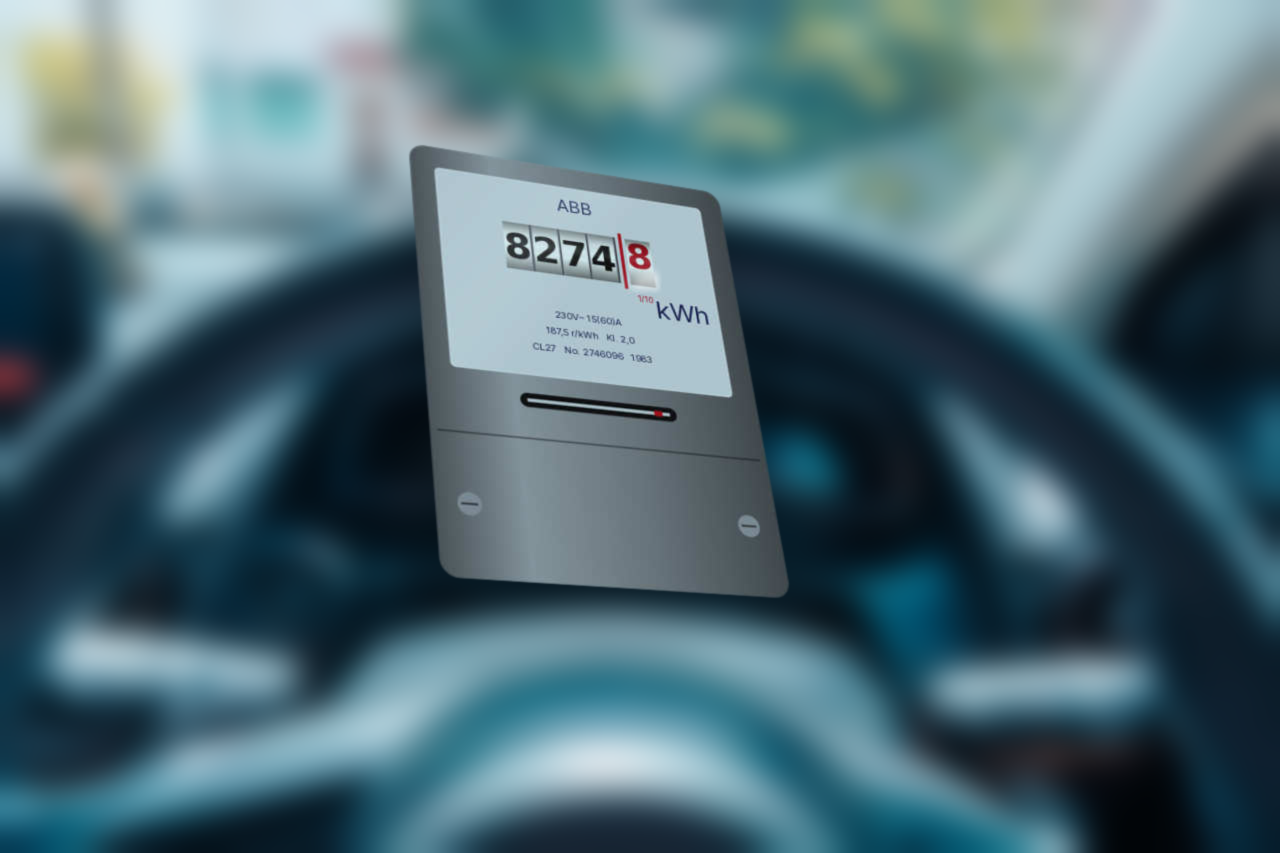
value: 8274.8kWh
